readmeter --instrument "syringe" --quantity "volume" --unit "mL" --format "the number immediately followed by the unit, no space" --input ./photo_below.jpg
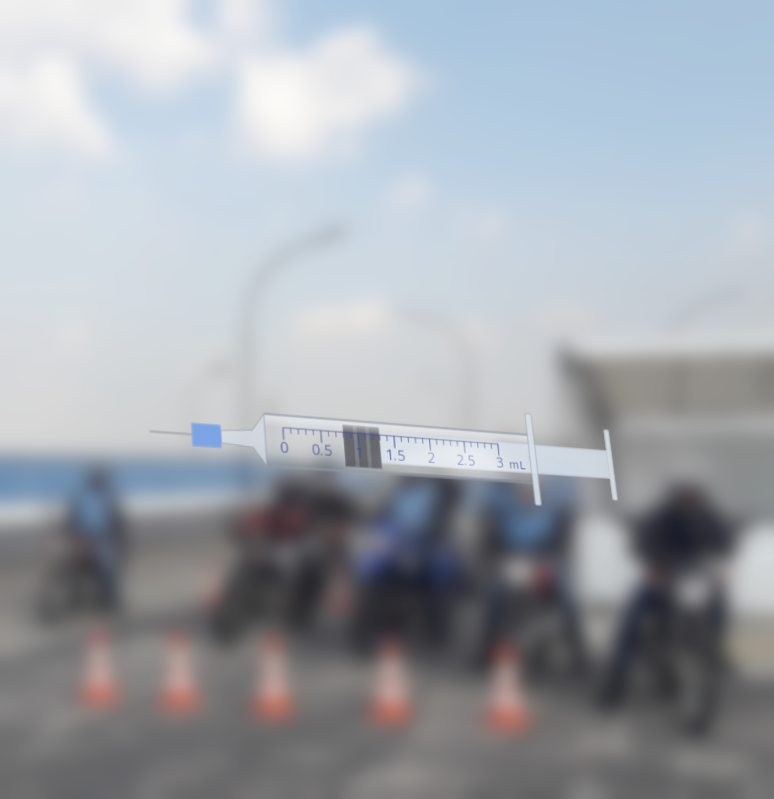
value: 0.8mL
